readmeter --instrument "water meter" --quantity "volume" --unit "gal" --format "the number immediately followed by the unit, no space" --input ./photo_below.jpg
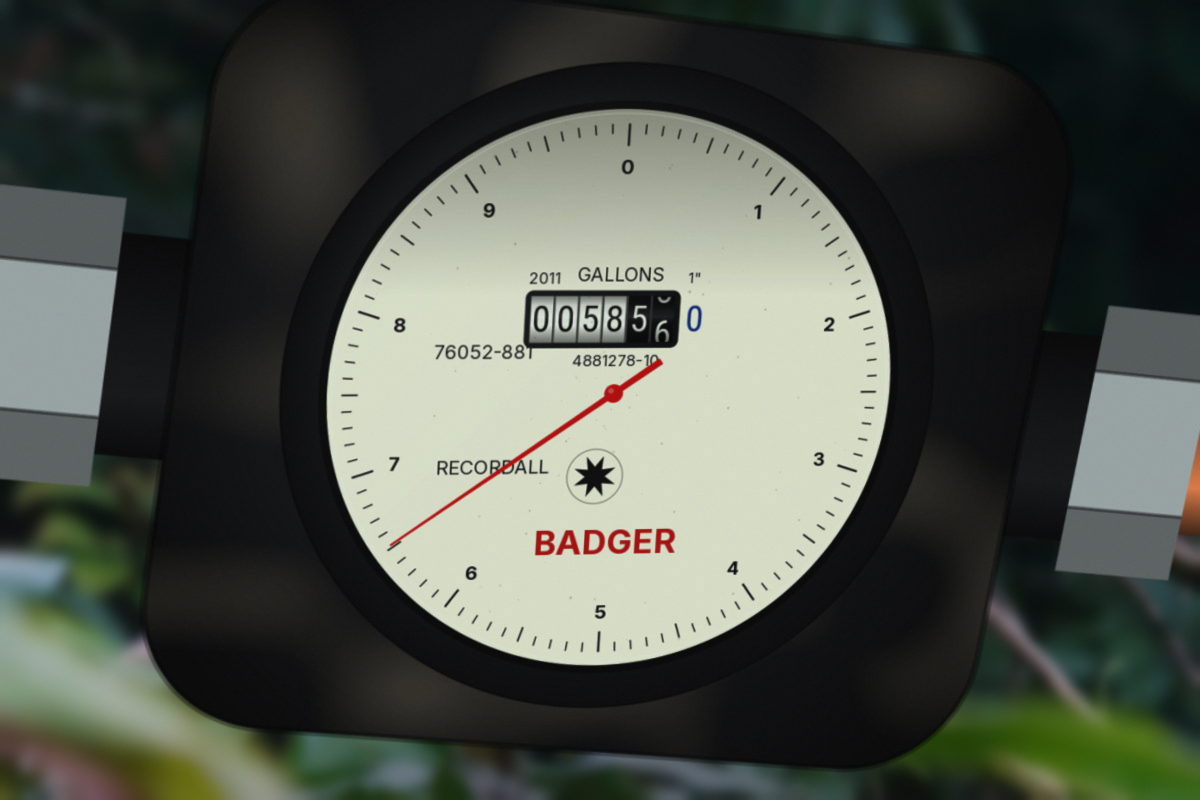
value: 58556.5gal
